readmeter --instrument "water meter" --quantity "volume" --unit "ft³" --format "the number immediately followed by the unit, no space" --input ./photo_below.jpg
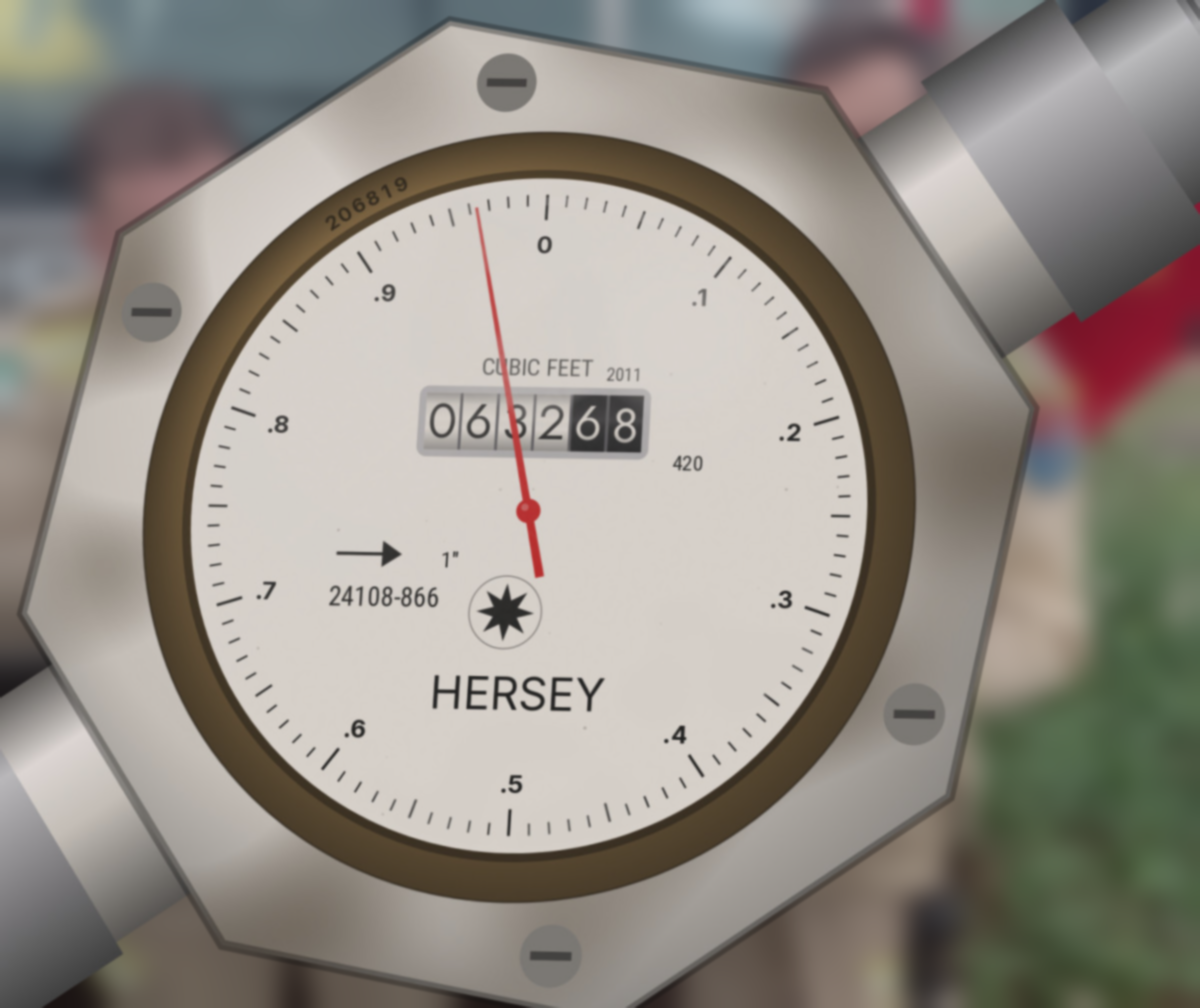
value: 63267.96ft³
